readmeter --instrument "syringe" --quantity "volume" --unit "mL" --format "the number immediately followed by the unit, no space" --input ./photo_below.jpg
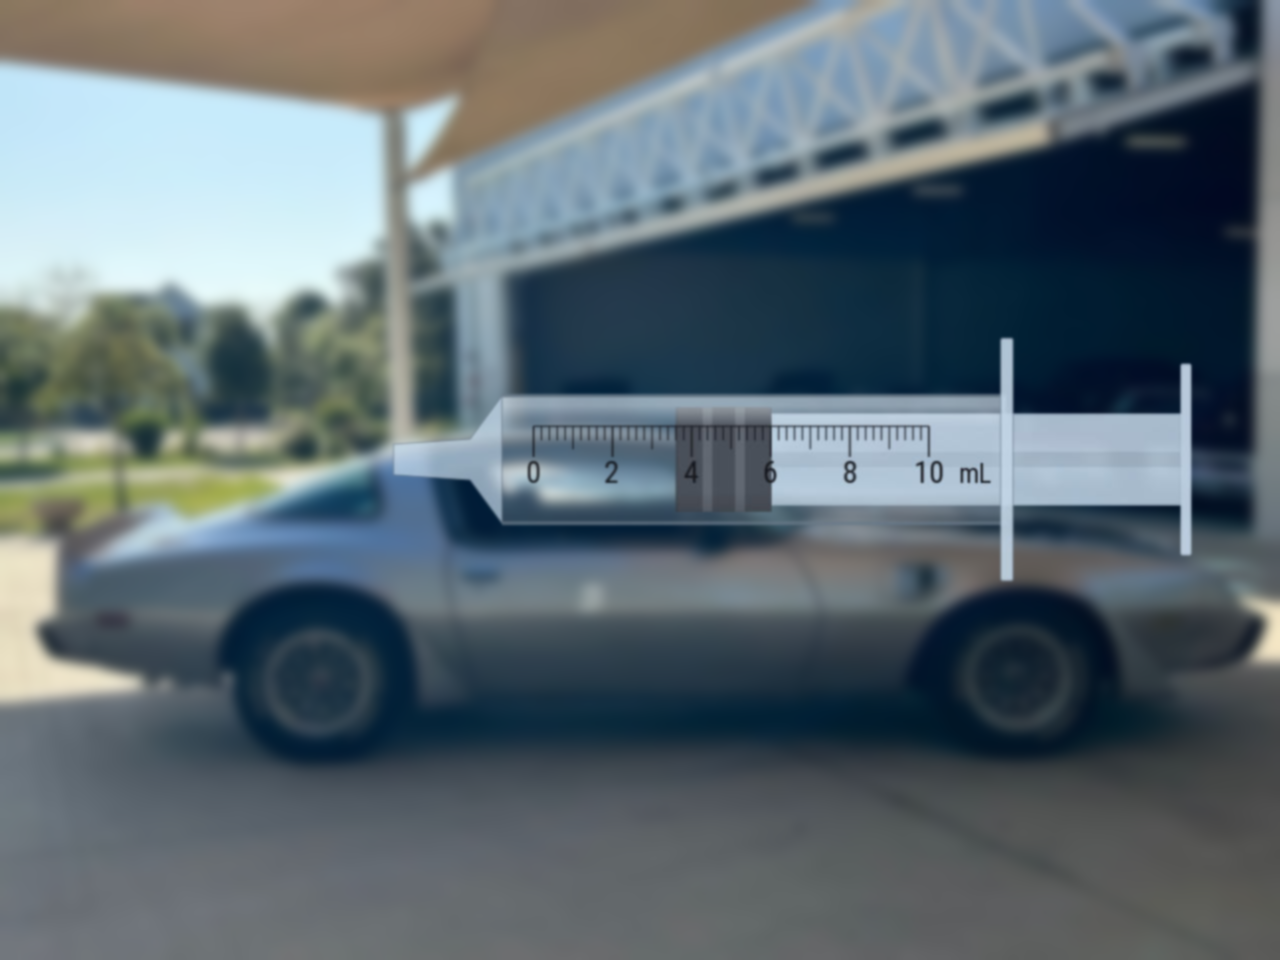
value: 3.6mL
